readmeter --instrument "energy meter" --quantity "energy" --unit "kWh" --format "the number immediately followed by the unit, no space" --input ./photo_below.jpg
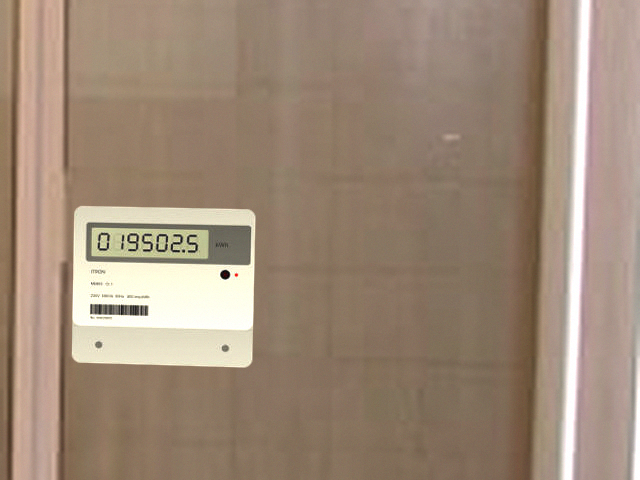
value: 19502.5kWh
